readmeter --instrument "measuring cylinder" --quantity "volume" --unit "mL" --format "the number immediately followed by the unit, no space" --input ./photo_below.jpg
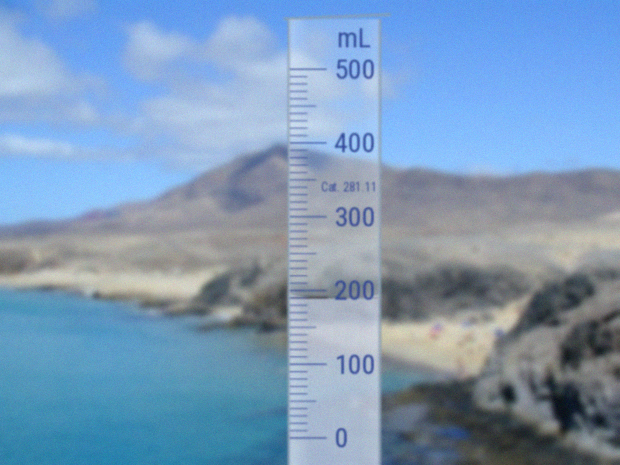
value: 190mL
